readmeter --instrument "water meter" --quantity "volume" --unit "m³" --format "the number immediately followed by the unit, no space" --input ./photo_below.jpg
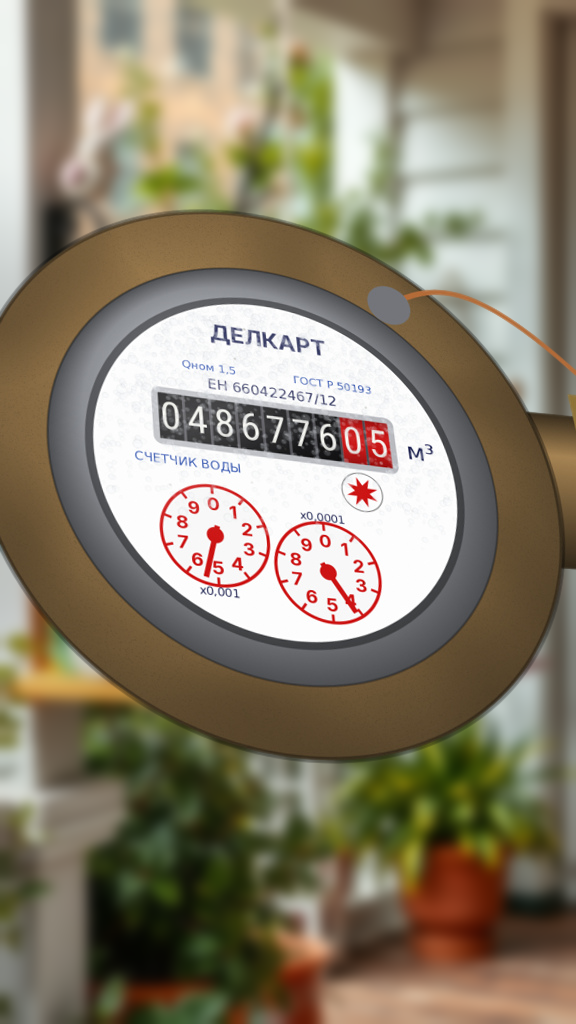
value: 486776.0554m³
